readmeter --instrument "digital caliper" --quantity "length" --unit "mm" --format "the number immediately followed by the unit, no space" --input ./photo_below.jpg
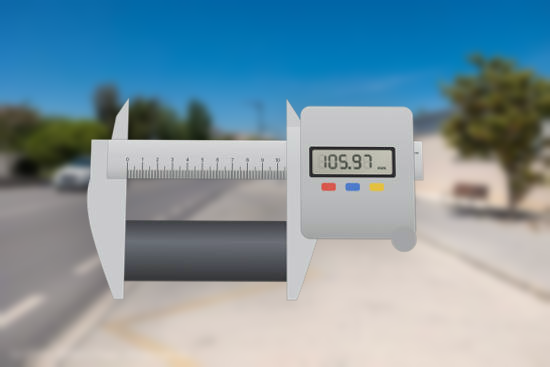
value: 105.97mm
